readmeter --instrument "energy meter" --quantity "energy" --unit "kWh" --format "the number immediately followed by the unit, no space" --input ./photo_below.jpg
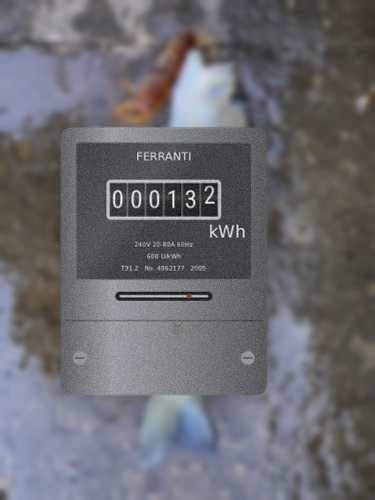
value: 132kWh
